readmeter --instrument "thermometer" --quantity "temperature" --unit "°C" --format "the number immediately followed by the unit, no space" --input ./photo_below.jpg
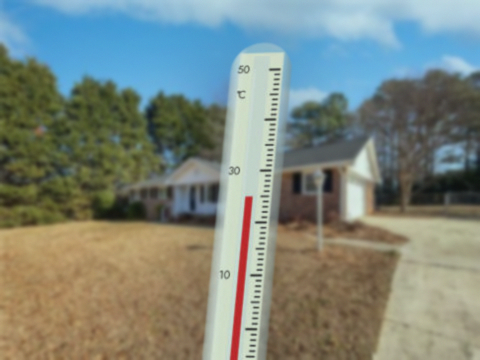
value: 25°C
